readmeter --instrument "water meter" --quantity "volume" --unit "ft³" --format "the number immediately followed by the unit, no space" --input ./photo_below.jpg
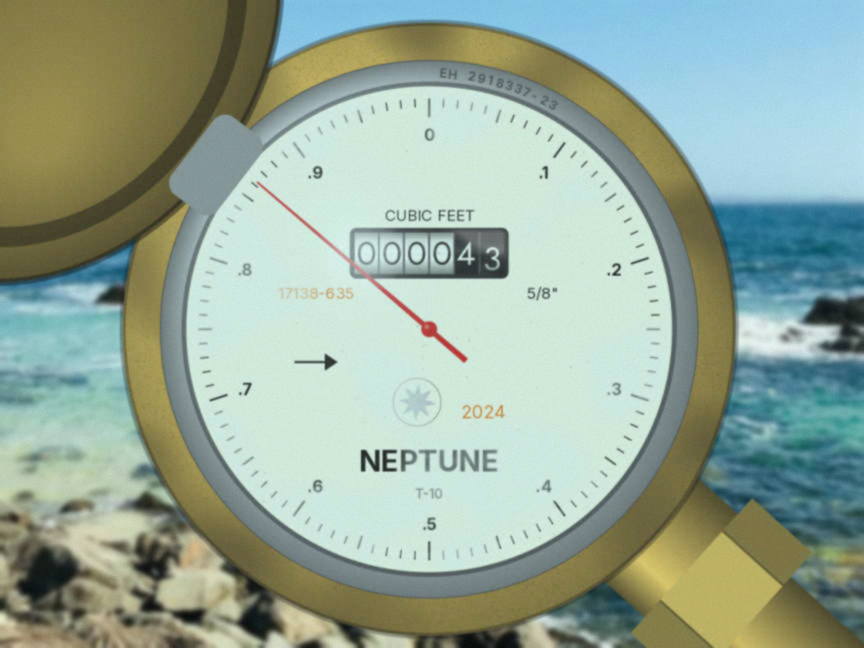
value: 42.86ft³
